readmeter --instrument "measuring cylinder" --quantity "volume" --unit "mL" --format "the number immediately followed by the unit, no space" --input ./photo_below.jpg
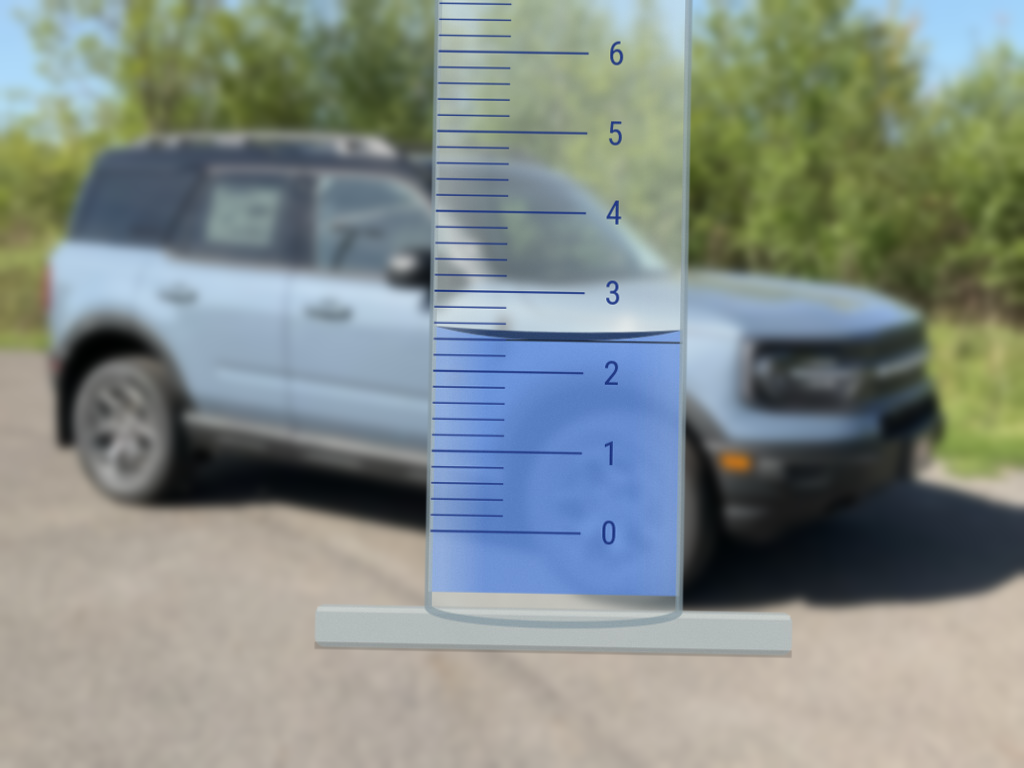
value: 2.4mL
